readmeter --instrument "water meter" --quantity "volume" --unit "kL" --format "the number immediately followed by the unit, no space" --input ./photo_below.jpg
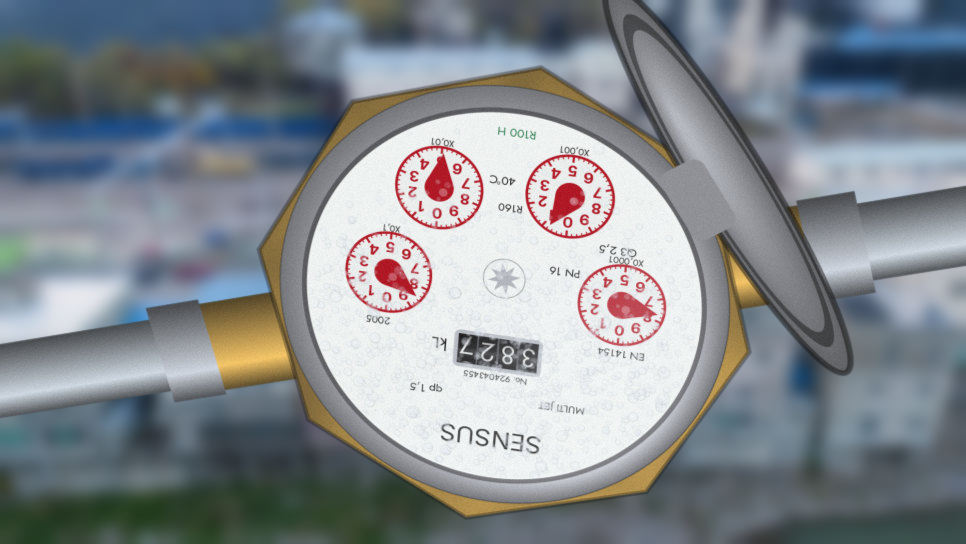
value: 3826.8507kL
